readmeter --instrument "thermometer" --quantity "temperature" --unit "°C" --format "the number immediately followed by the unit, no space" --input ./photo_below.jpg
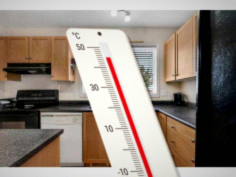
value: 45°C
